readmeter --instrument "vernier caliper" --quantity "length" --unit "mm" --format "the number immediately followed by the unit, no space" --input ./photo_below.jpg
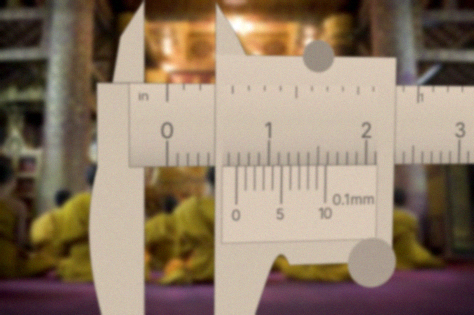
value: 6.8mm
